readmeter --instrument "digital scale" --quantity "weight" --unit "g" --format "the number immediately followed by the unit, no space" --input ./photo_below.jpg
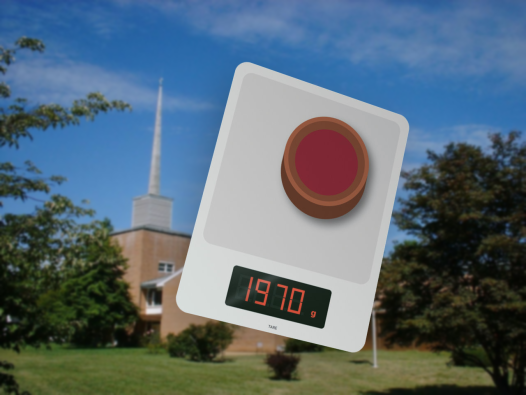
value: 1970g
